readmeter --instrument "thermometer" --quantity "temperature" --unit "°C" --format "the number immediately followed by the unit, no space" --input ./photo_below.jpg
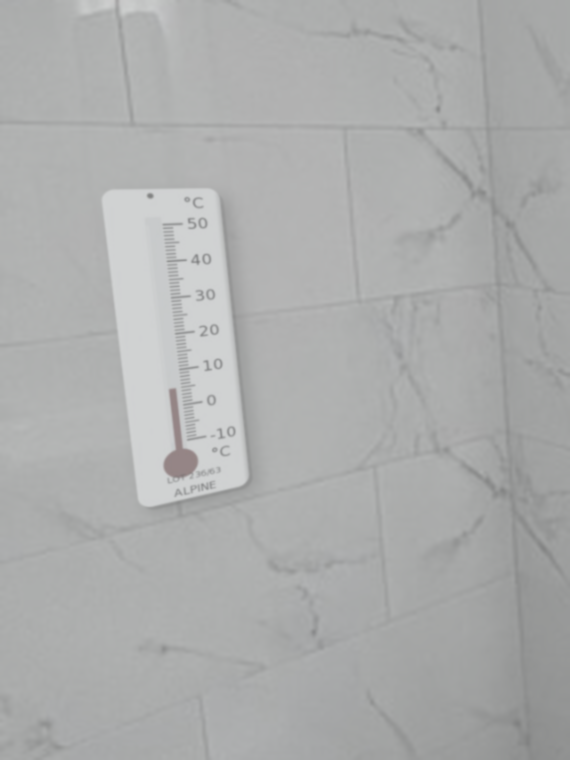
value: 5°C
